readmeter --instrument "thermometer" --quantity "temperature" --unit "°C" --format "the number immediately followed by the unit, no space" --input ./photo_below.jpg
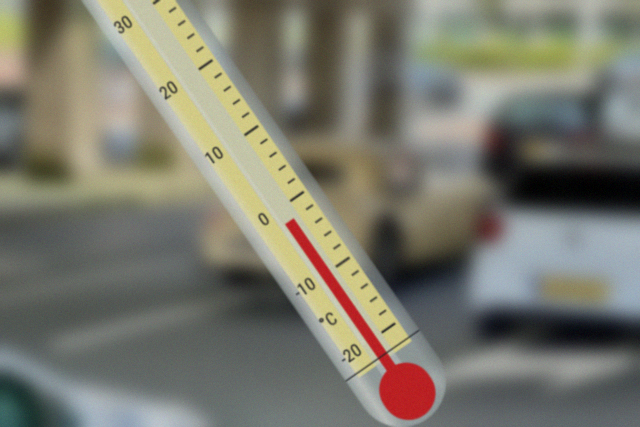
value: -2°C
